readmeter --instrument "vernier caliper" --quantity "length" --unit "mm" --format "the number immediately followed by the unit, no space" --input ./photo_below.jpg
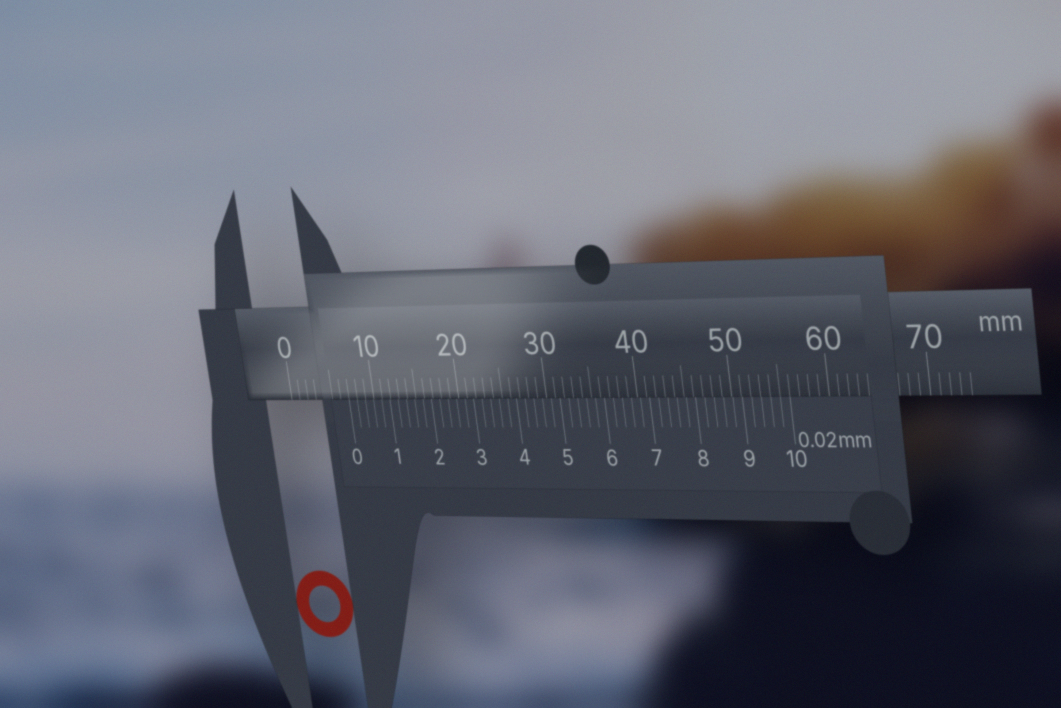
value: 7.0mm
